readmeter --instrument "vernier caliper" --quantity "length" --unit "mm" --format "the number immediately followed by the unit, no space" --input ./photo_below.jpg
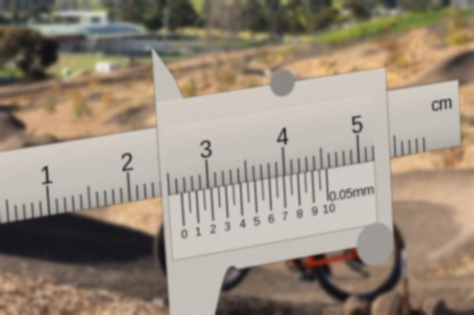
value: 26.6mm
